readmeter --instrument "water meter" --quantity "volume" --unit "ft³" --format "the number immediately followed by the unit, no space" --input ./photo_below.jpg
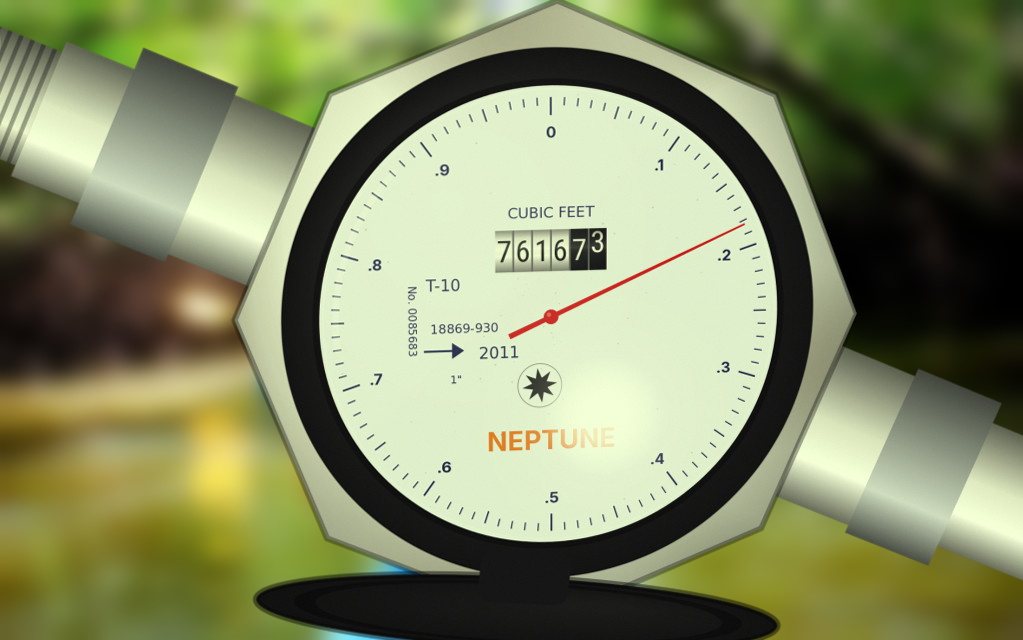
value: 761673.18ft³
